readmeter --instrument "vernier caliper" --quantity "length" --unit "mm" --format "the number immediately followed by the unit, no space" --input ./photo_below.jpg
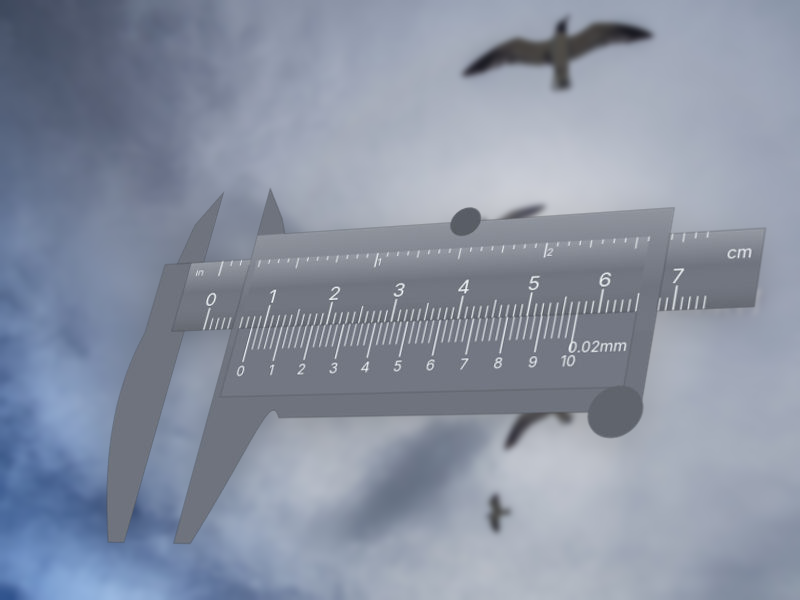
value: 8.0mm
